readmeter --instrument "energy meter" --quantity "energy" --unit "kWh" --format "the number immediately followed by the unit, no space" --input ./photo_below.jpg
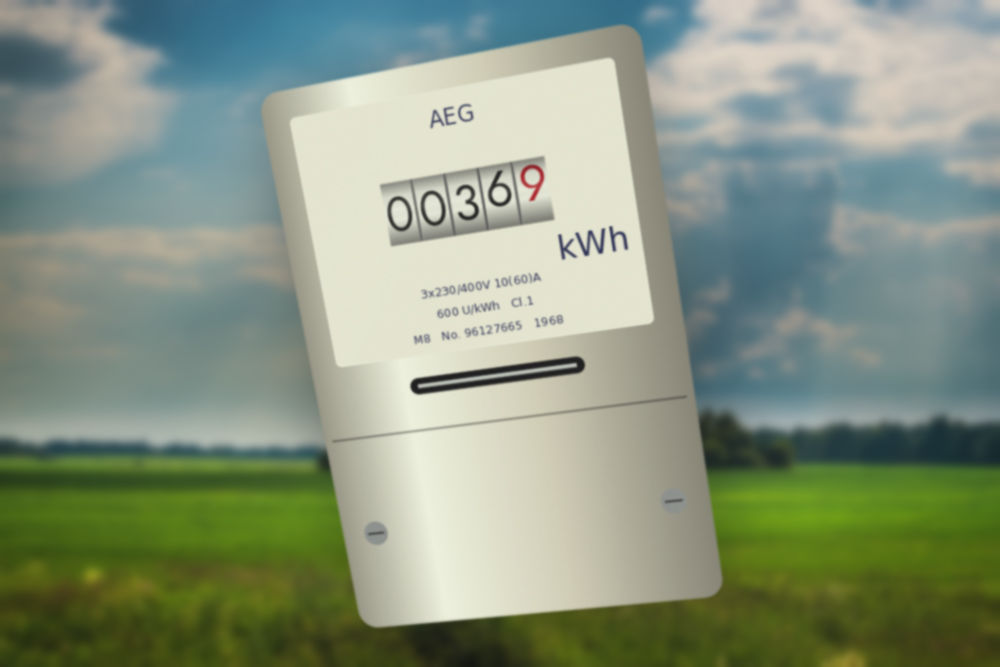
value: 36.9kWh
